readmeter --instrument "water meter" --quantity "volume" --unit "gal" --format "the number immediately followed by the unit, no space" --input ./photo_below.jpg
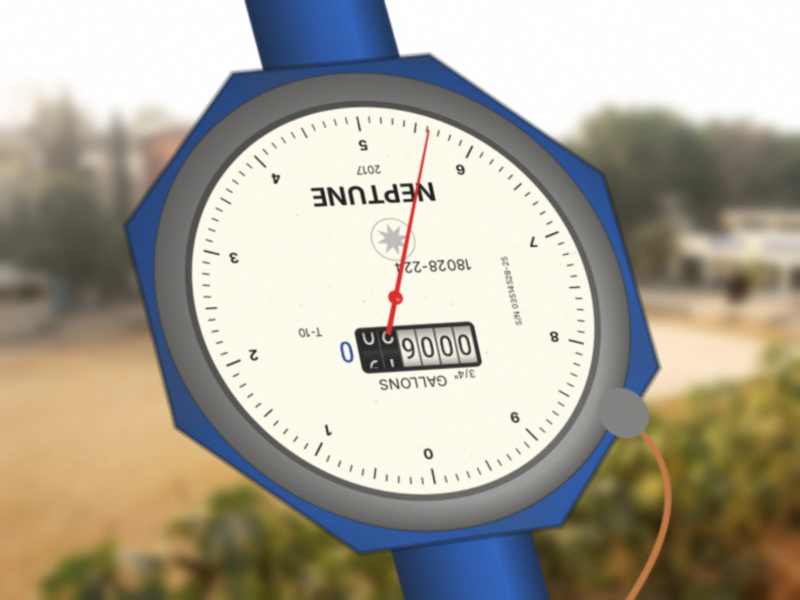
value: 6195.6gal
